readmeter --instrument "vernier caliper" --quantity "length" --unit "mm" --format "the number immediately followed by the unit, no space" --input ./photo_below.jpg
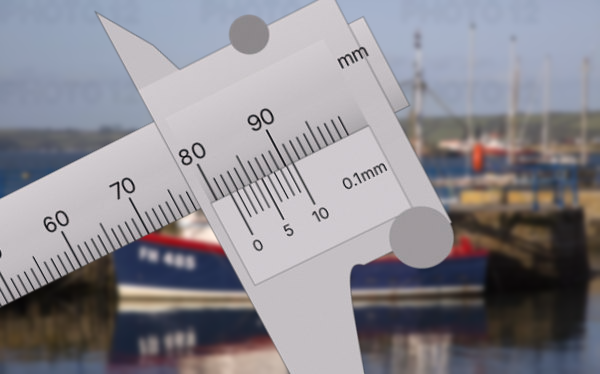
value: 82.0mm
